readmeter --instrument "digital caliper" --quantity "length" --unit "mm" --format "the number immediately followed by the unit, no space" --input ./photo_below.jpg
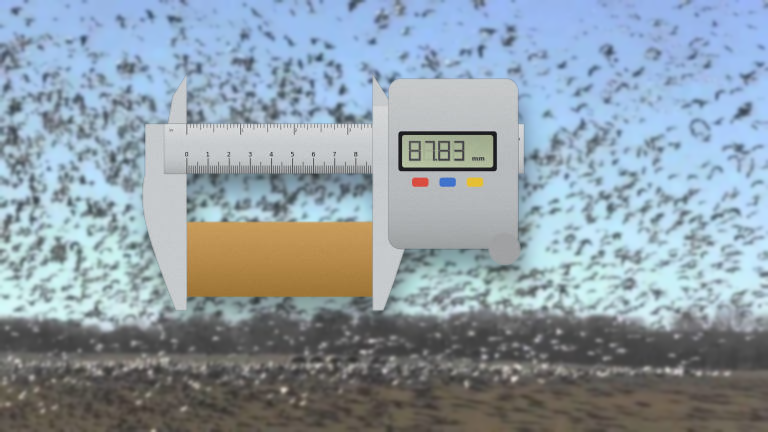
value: 87.83mm
